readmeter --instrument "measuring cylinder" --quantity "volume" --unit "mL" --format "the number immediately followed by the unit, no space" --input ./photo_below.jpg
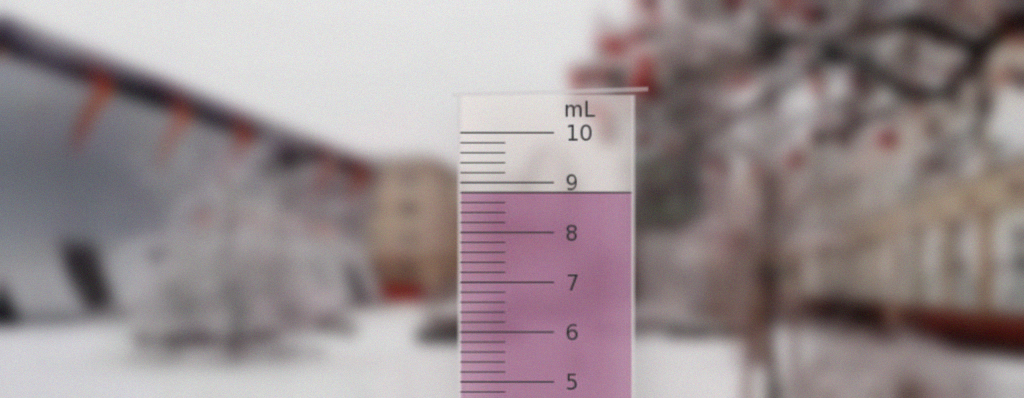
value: 8.8mL
